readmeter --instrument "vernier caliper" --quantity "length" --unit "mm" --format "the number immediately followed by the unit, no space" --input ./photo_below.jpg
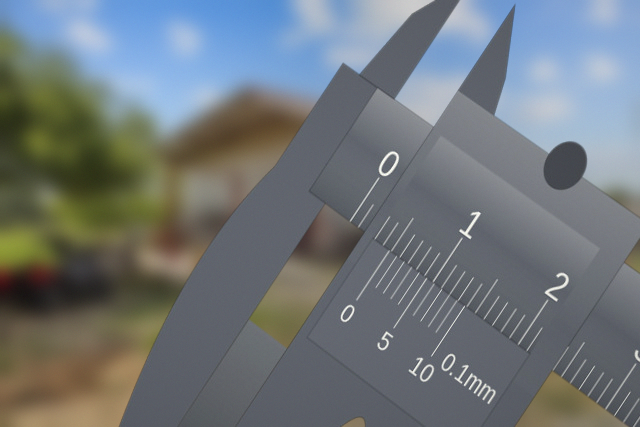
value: 4.8mm
